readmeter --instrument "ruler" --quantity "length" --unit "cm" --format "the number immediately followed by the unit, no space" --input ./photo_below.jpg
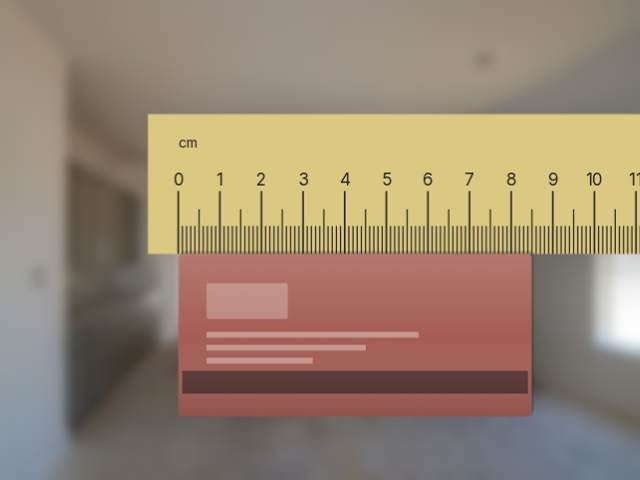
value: 8.5cm
